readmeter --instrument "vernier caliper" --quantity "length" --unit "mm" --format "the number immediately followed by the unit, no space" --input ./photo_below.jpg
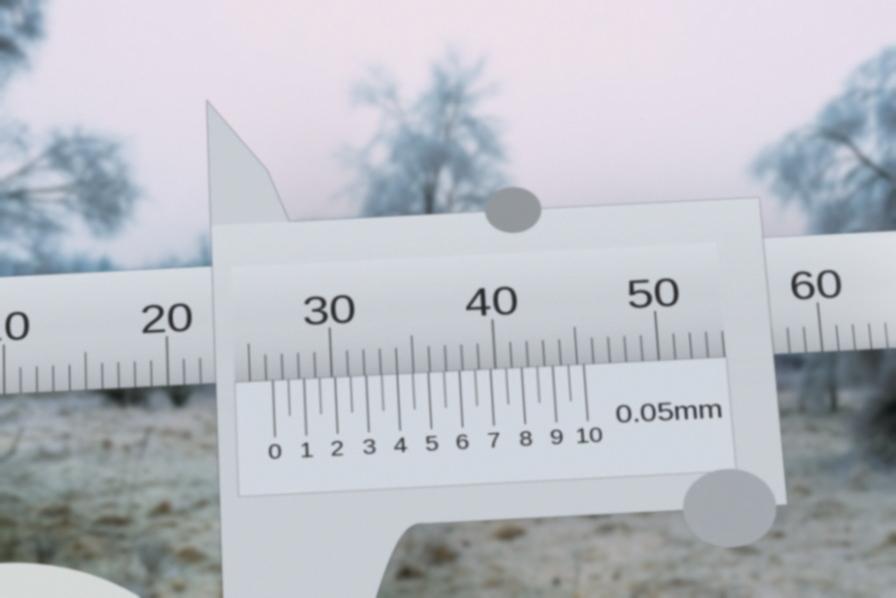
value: 26.4mm
